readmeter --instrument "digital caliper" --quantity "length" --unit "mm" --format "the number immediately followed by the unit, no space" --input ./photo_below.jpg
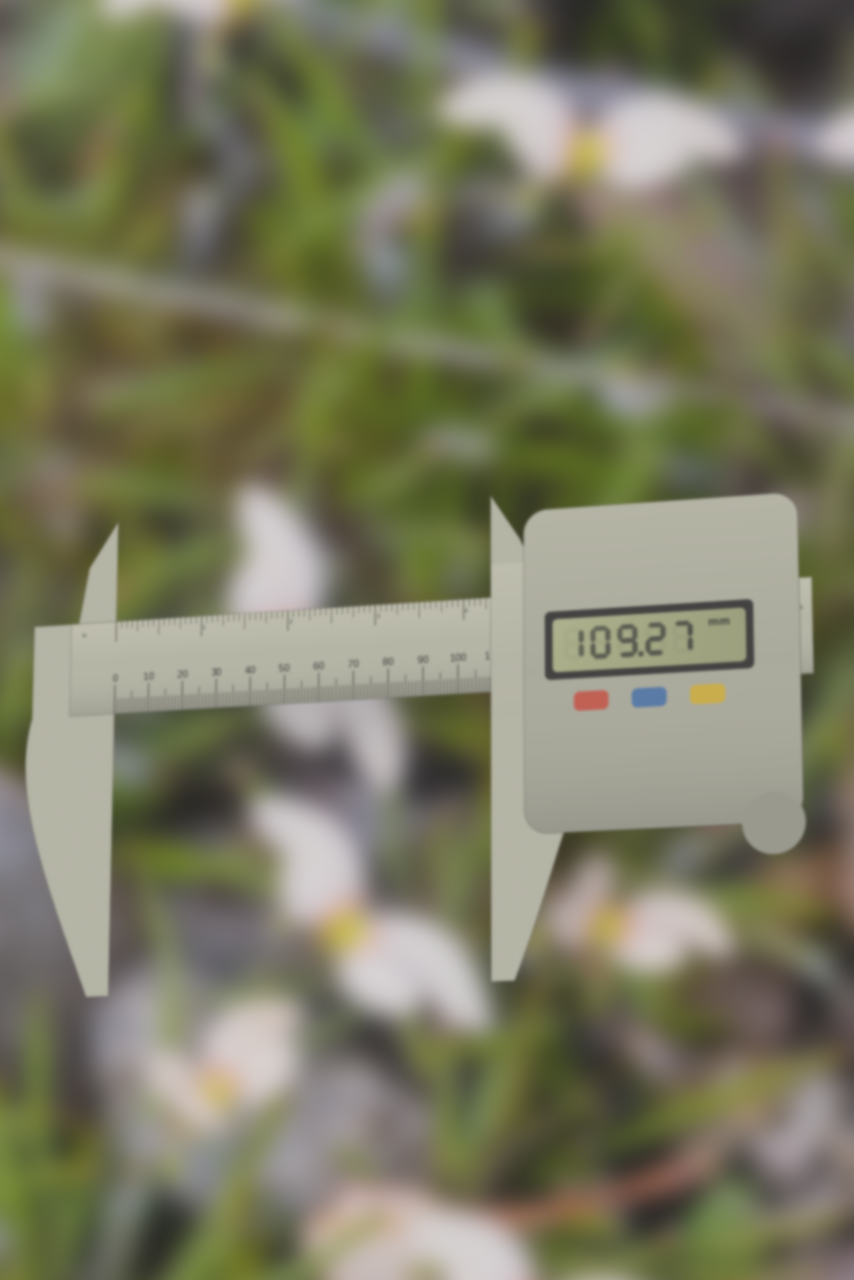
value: 109.27mm
